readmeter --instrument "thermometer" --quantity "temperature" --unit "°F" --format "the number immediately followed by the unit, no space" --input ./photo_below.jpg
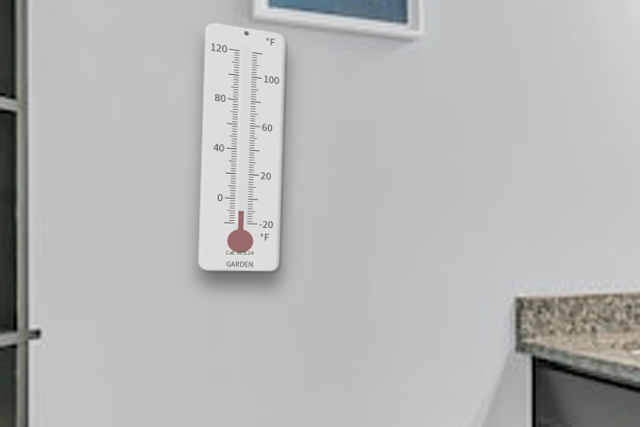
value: -10°F
